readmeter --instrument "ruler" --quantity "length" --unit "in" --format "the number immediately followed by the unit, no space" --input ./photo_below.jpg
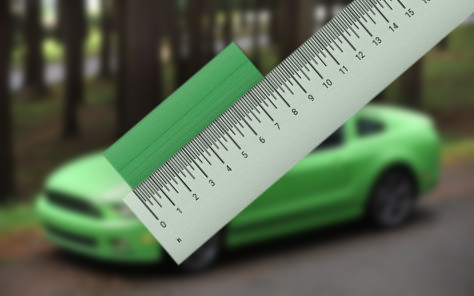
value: 8in
